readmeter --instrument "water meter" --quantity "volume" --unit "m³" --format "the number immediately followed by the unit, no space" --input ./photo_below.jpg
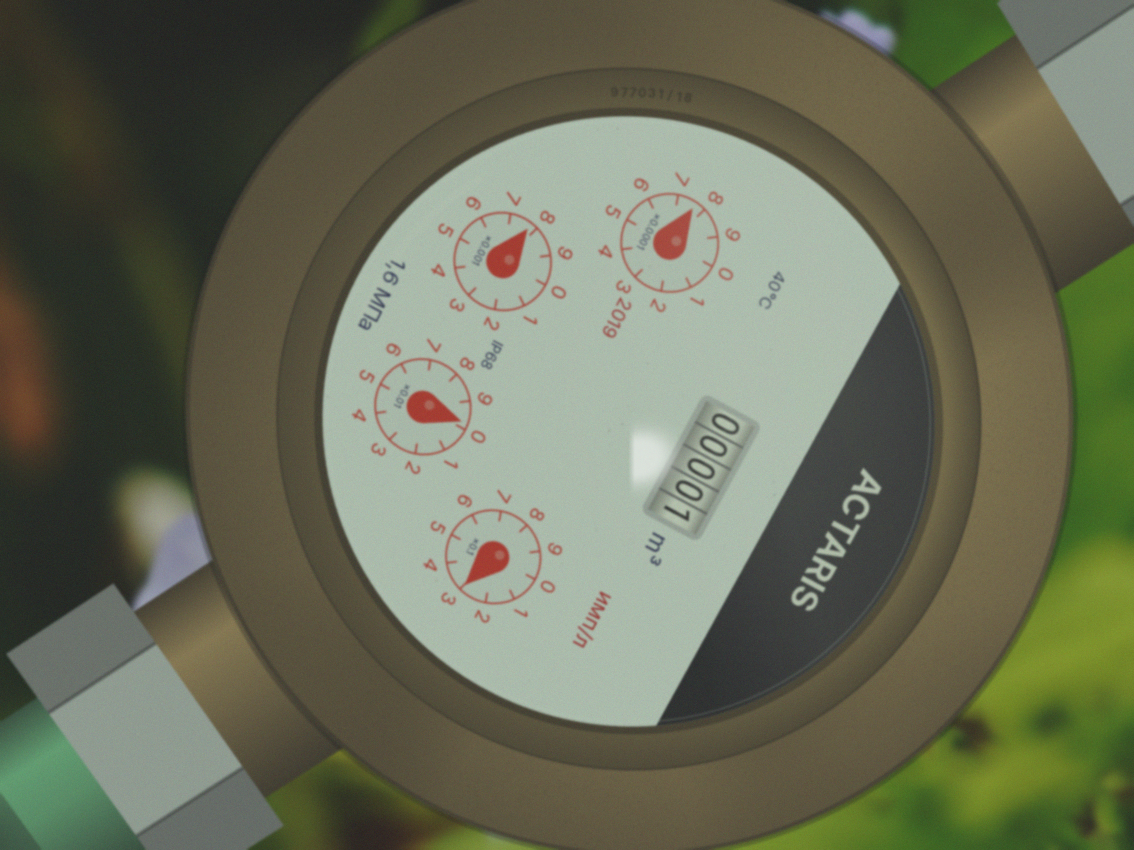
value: 1.2977m³
